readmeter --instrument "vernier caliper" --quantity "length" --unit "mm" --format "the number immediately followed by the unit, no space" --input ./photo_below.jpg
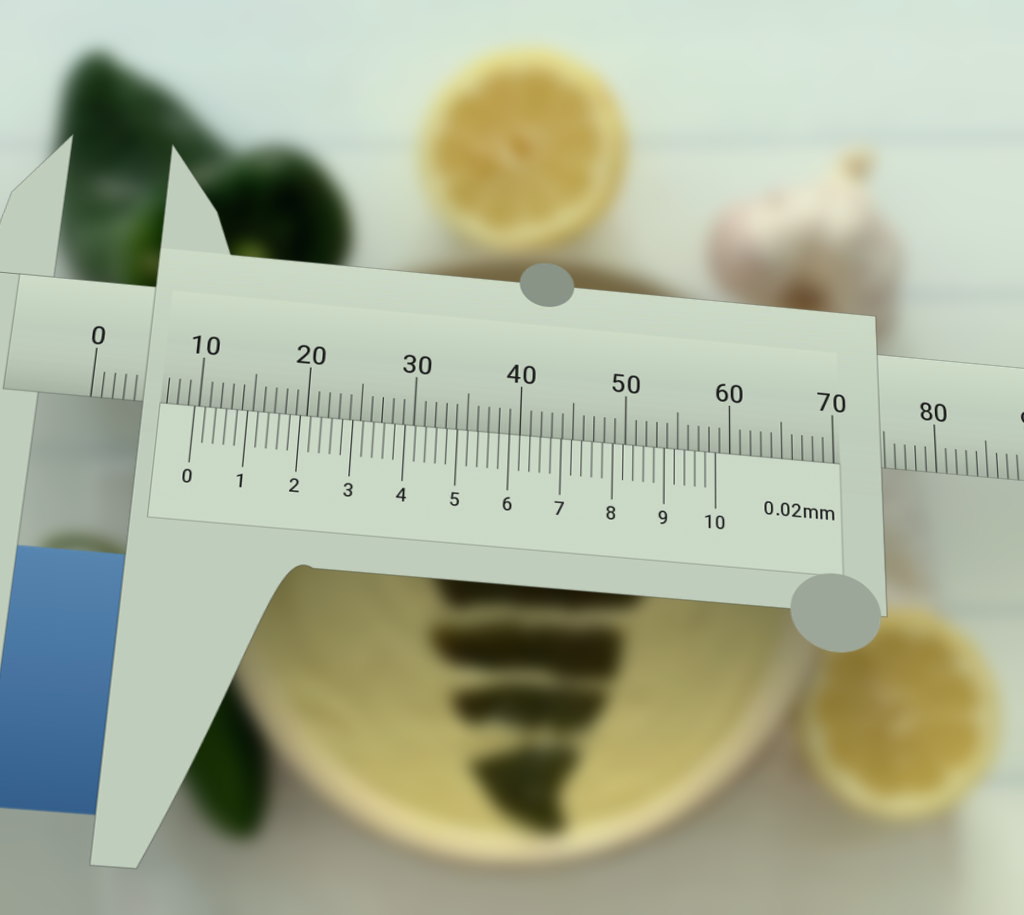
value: 9.6mm
